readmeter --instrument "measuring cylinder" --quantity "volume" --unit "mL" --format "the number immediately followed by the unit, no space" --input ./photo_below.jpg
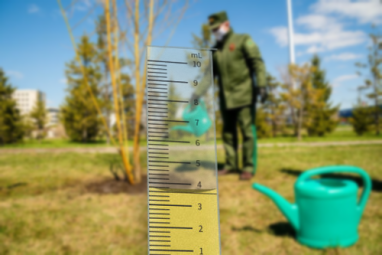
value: 3.6mL
